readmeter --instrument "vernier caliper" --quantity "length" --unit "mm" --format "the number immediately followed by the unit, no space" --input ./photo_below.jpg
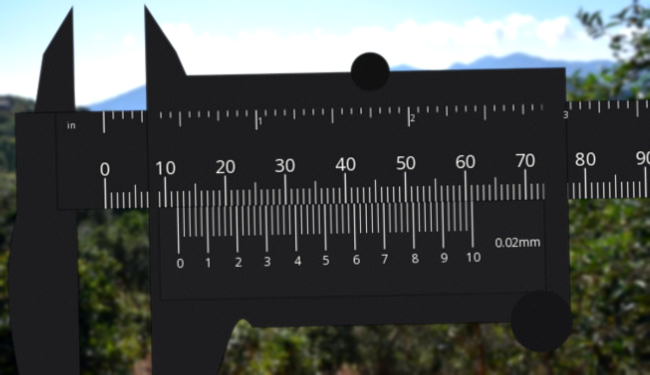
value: 12.0mm
